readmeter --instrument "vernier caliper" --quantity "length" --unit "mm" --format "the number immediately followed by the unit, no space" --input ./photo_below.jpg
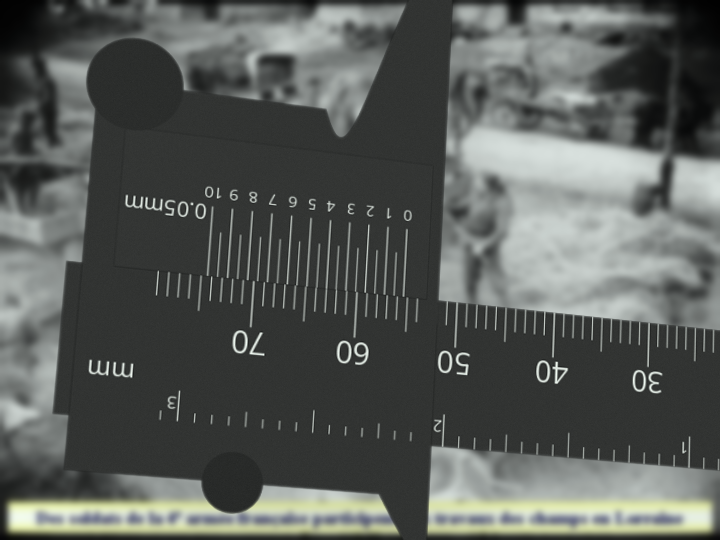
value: 55.4mm
